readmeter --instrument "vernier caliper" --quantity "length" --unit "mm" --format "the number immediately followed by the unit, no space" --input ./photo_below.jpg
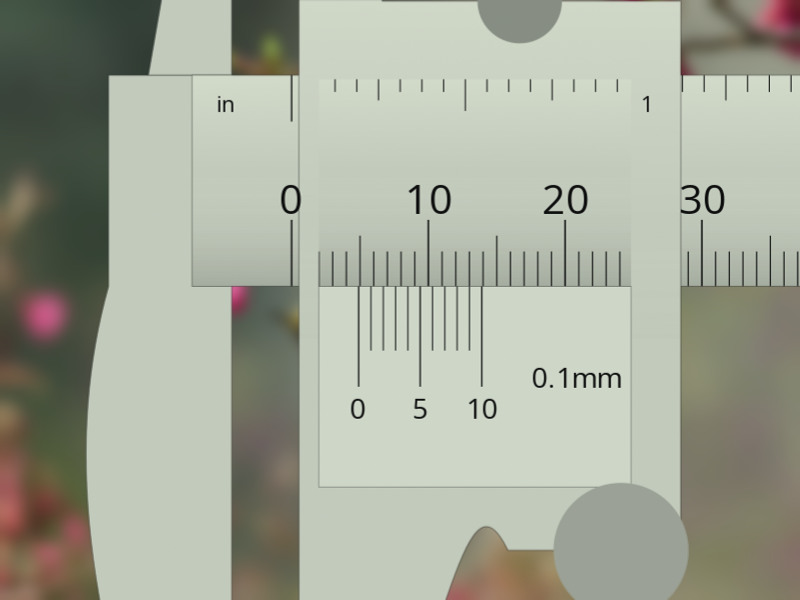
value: 4.9mm
